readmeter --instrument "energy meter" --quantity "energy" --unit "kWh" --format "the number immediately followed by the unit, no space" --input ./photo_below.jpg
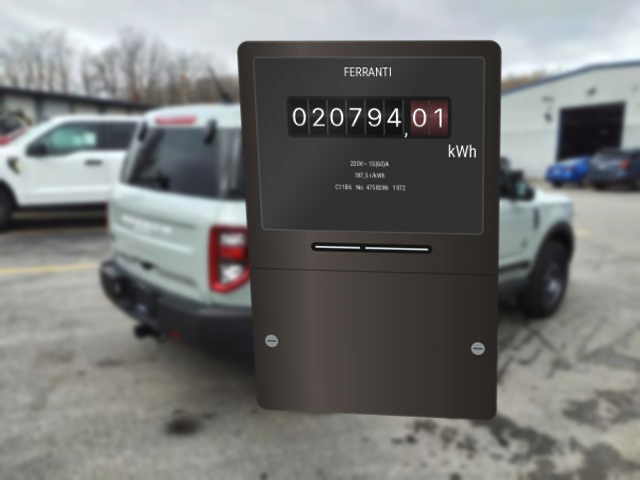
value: 20794.01kWh
